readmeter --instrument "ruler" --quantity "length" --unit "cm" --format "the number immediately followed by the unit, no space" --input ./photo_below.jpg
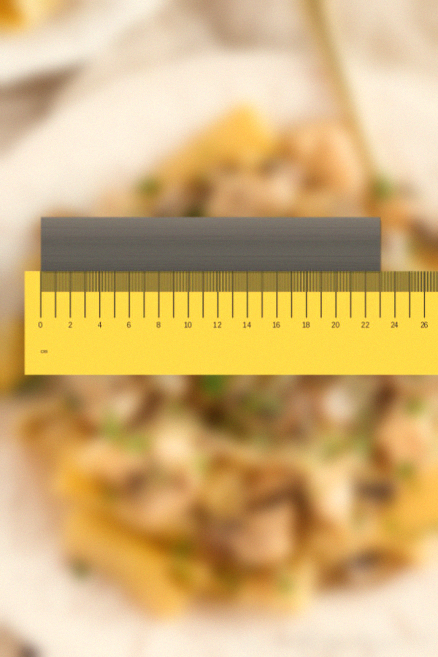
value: 23cm
